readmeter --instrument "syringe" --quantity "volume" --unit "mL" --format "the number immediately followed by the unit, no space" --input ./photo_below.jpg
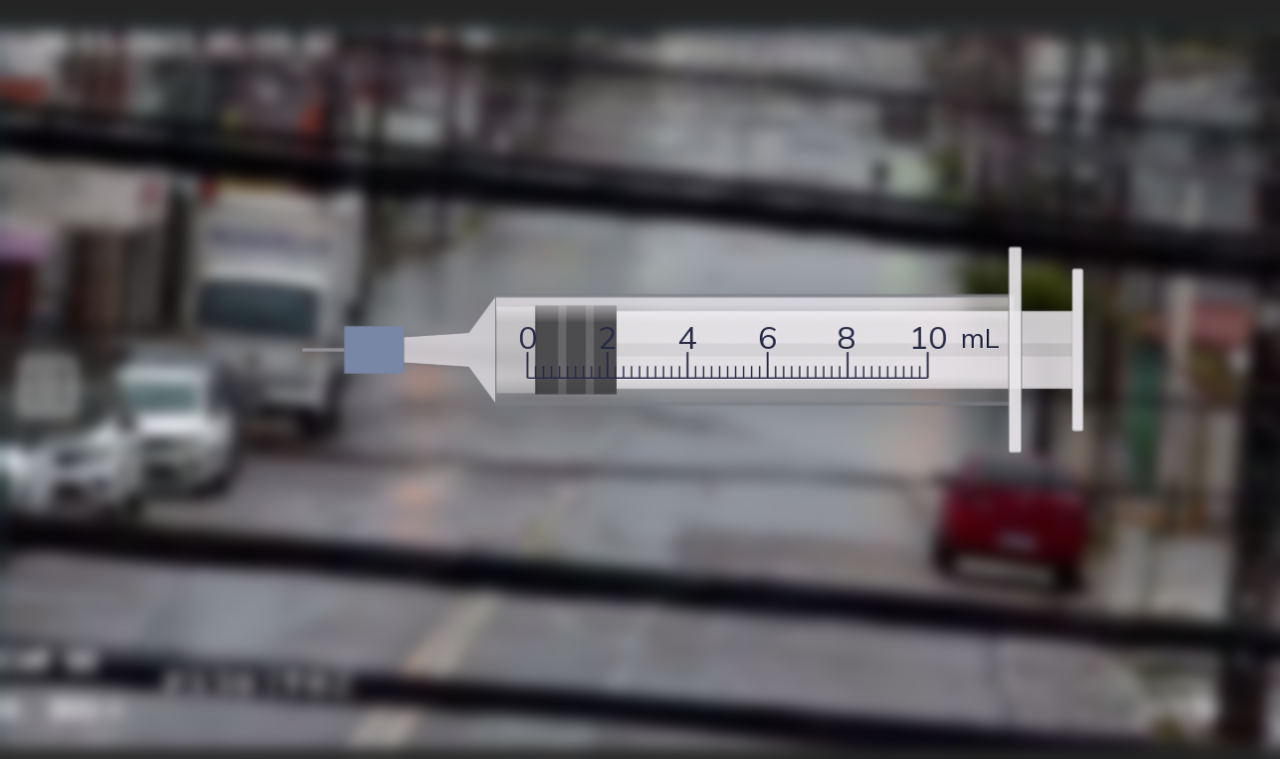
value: 0.2mL
